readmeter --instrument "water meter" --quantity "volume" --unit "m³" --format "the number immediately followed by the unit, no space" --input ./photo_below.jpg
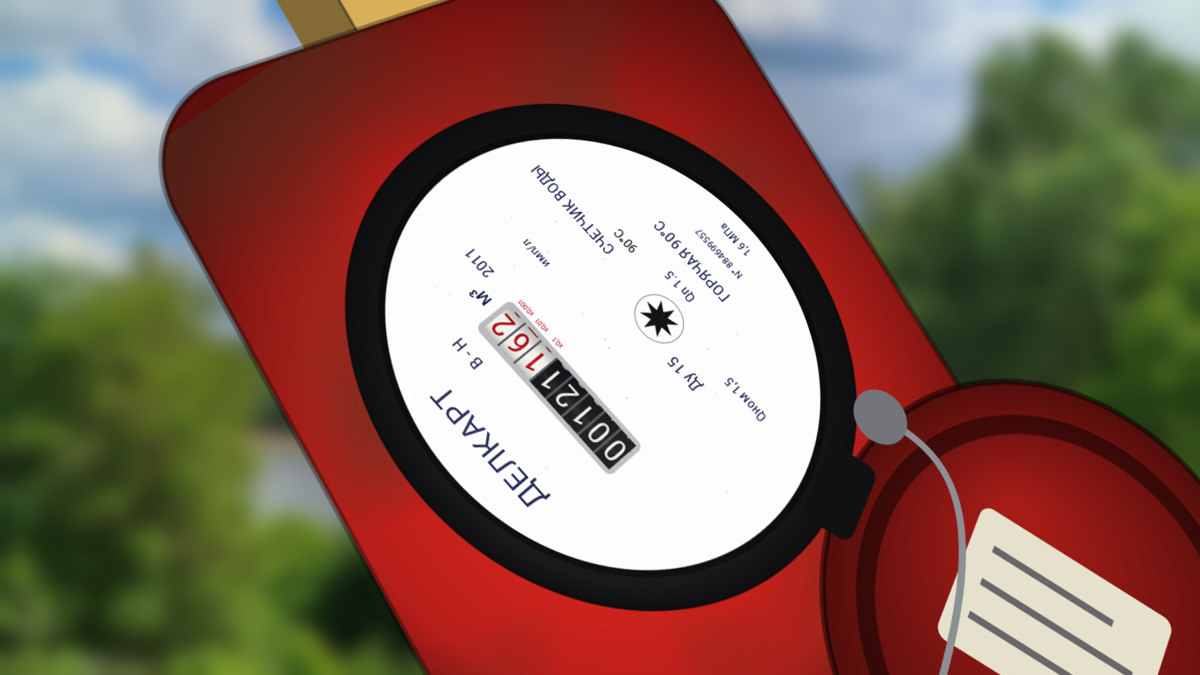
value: 121.162m³
